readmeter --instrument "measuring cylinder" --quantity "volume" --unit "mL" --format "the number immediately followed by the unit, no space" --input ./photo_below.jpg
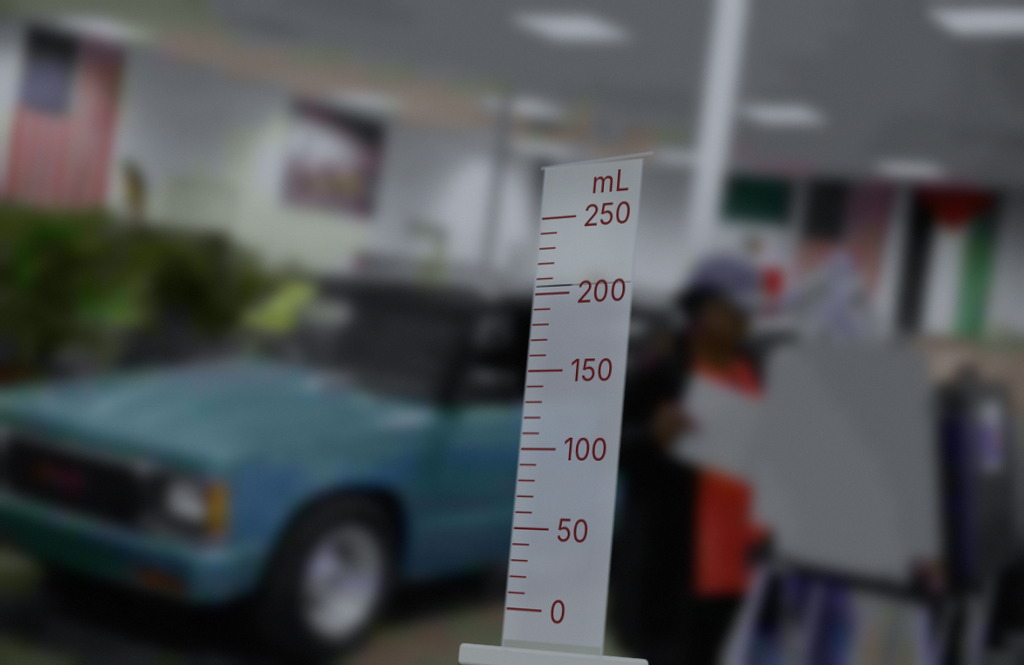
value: 205mL
